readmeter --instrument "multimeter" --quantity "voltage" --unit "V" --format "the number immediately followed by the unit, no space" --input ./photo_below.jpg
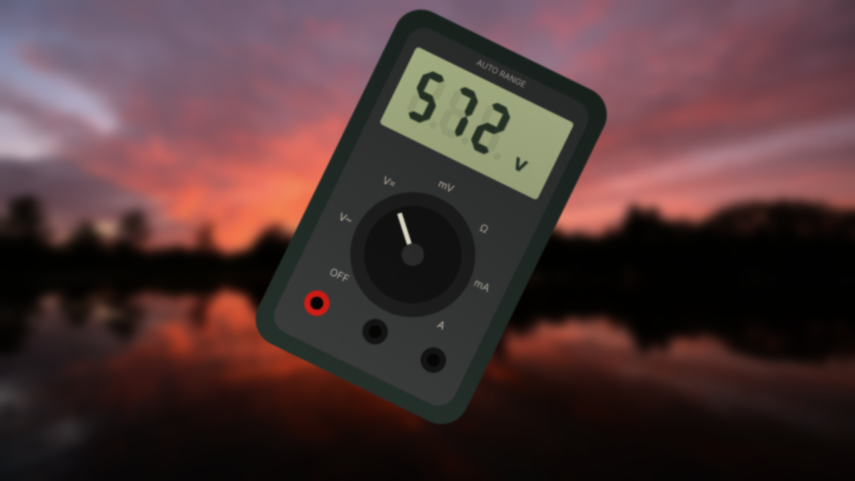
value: 572V
